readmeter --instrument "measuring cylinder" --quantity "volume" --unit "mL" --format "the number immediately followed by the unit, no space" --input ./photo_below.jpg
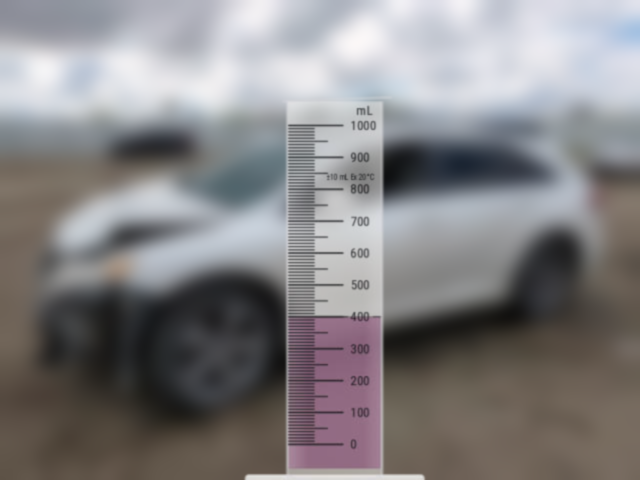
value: 400mL
